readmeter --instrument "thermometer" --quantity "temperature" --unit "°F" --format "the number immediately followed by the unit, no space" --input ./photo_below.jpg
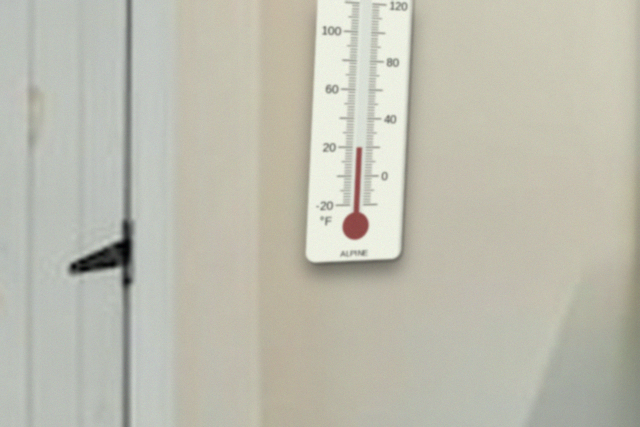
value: 20°F
